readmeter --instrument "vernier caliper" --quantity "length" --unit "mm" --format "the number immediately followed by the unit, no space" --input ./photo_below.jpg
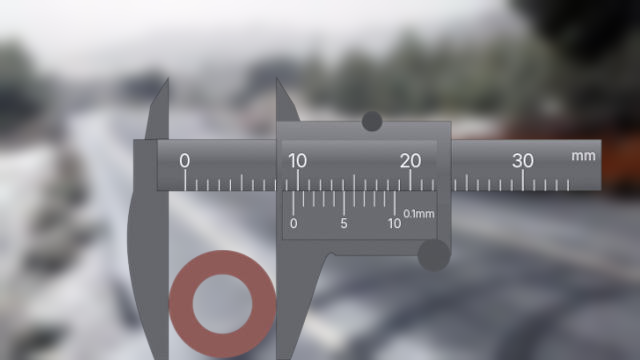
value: 9.6mm
